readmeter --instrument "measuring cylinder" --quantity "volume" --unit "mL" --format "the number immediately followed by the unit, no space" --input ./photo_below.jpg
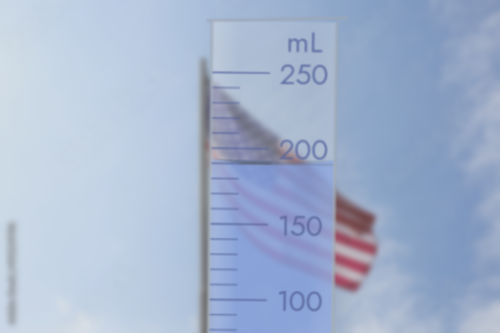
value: 190mL
